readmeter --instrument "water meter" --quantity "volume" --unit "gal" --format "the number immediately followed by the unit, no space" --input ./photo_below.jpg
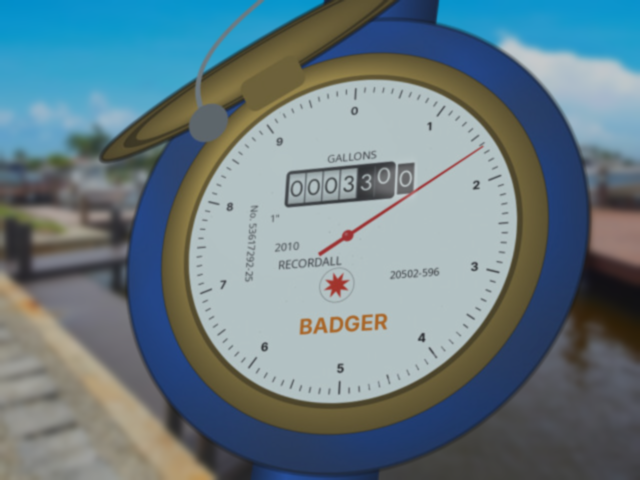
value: 3301.6gal
